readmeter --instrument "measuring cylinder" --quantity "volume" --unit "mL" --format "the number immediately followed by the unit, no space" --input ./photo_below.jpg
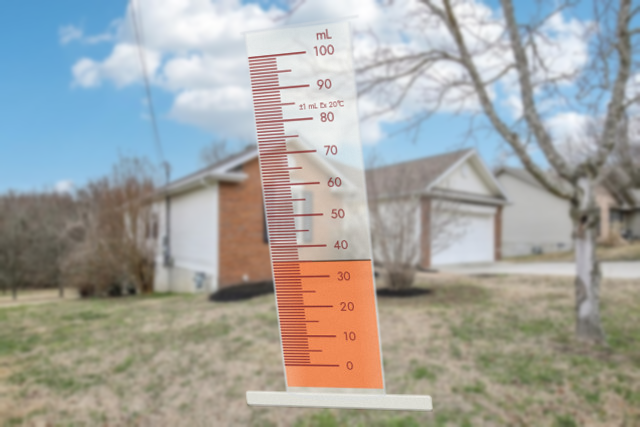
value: 35mL
